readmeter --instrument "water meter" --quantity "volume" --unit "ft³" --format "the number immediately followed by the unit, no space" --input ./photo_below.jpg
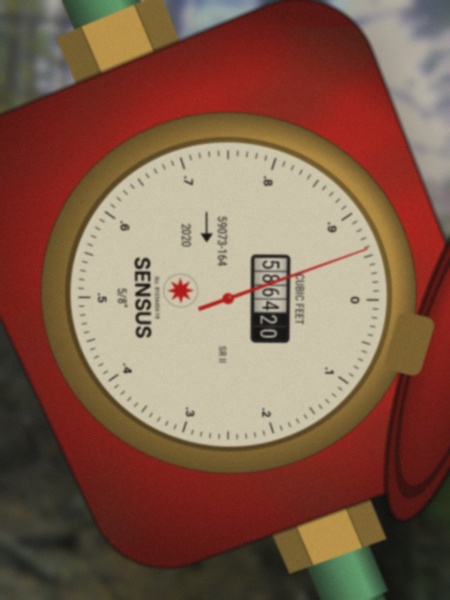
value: 586419.94ft³
